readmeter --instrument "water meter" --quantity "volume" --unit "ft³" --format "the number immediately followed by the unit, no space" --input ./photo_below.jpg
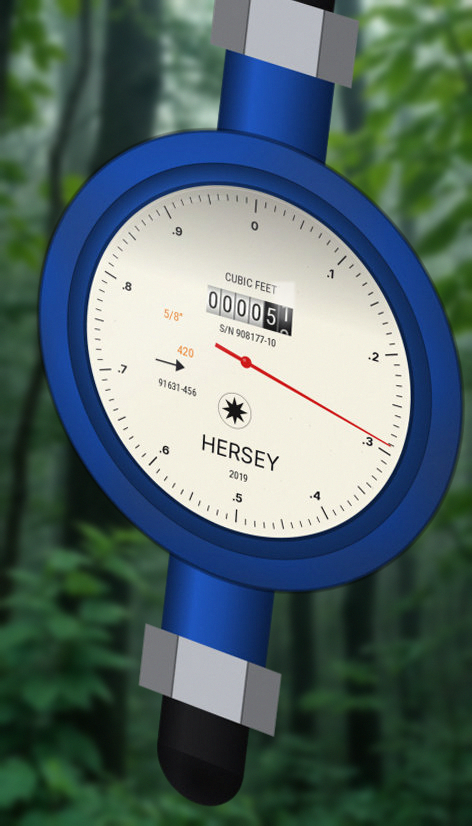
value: 51.29ft³
